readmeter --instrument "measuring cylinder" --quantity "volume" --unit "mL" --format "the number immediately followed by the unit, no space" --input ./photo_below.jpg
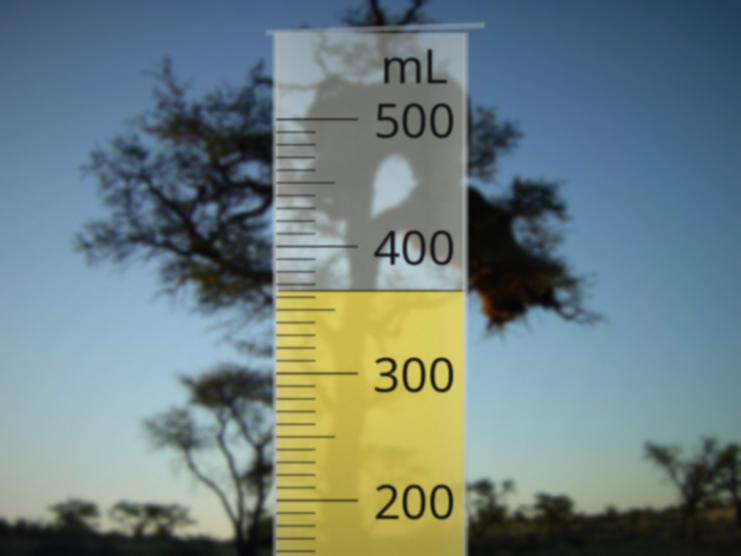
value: 365mL
